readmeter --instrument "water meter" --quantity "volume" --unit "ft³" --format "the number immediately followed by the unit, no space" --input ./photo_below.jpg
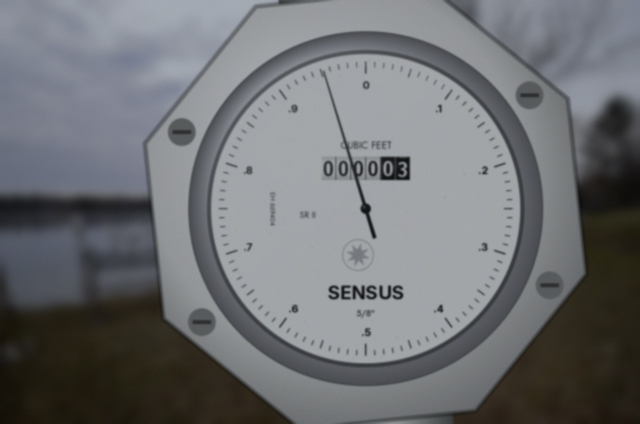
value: 2.95ft³
